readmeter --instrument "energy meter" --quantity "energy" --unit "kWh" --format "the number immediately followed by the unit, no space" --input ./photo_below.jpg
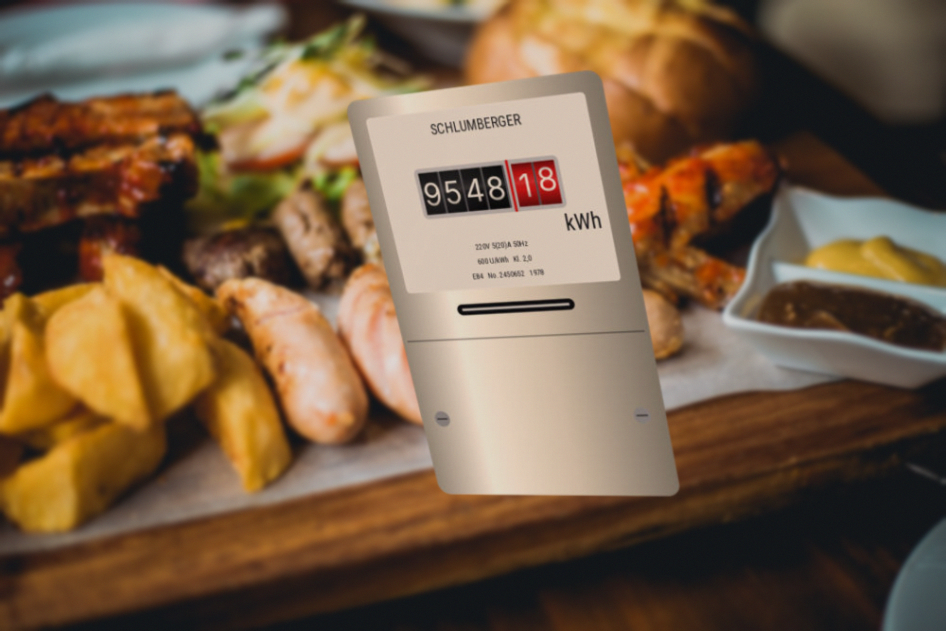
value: 9548.18kWh
